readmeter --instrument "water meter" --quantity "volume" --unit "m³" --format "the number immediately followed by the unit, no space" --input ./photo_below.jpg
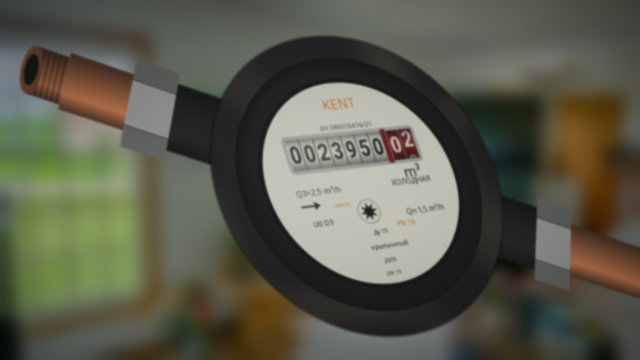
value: 23950.02m³
